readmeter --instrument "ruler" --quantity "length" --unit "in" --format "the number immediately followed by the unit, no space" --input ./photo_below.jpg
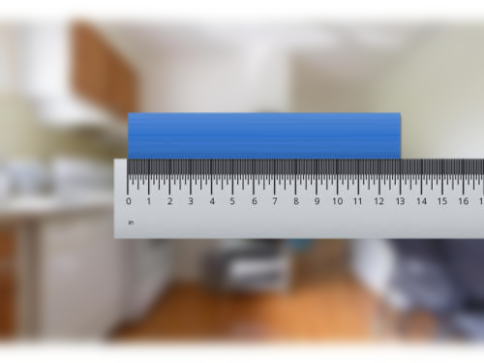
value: 13in
